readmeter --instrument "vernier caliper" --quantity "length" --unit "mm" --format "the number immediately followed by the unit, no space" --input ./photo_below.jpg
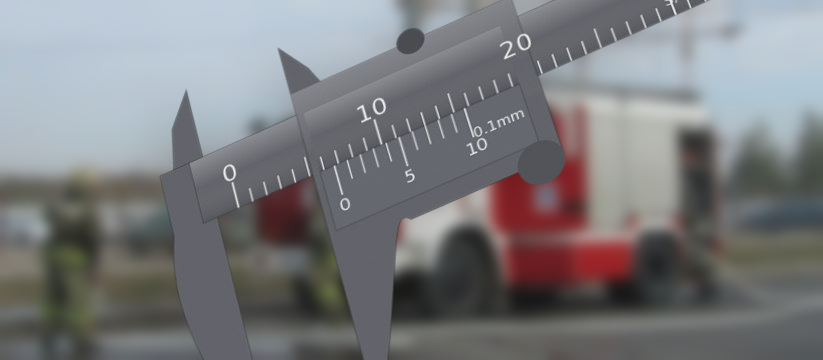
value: 6.7mm
